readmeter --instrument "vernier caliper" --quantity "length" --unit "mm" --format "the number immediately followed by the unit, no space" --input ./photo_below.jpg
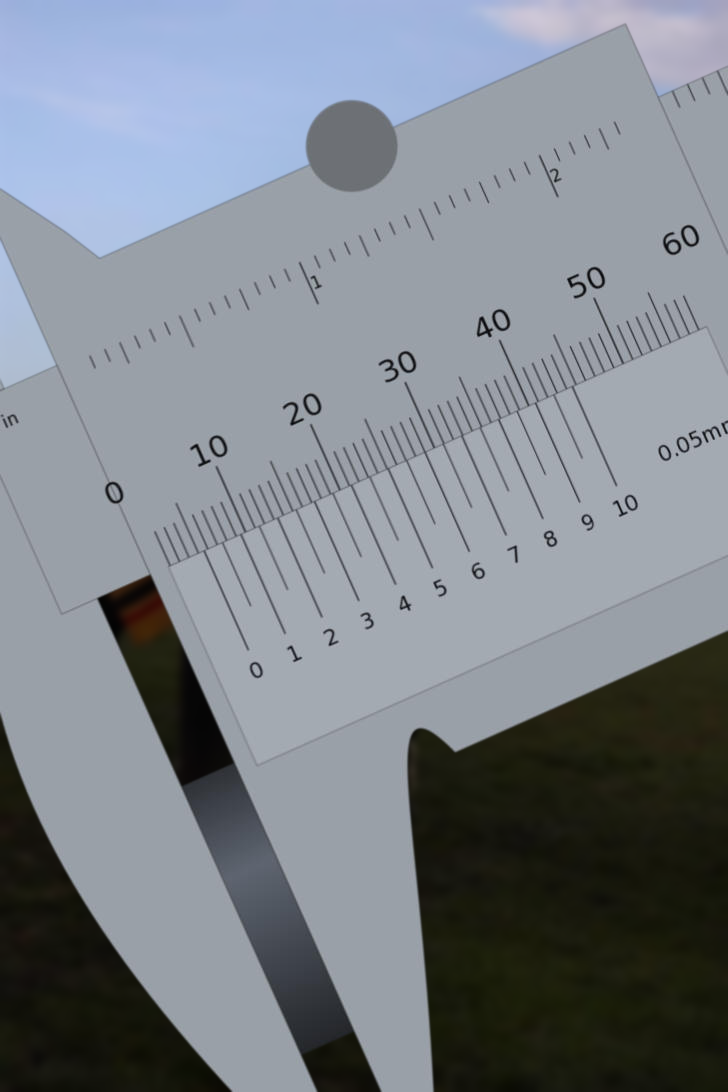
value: 5.6mm
